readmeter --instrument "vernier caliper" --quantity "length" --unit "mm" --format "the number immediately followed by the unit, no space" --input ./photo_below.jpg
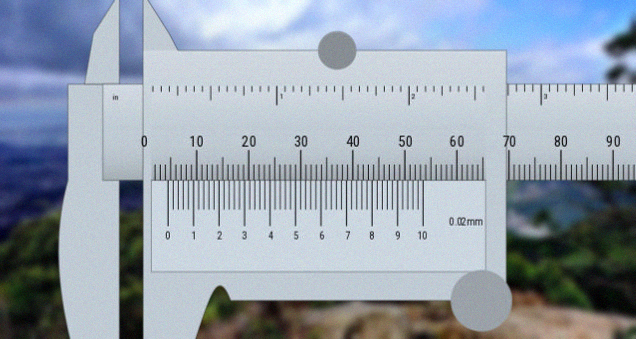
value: 4.5mm
